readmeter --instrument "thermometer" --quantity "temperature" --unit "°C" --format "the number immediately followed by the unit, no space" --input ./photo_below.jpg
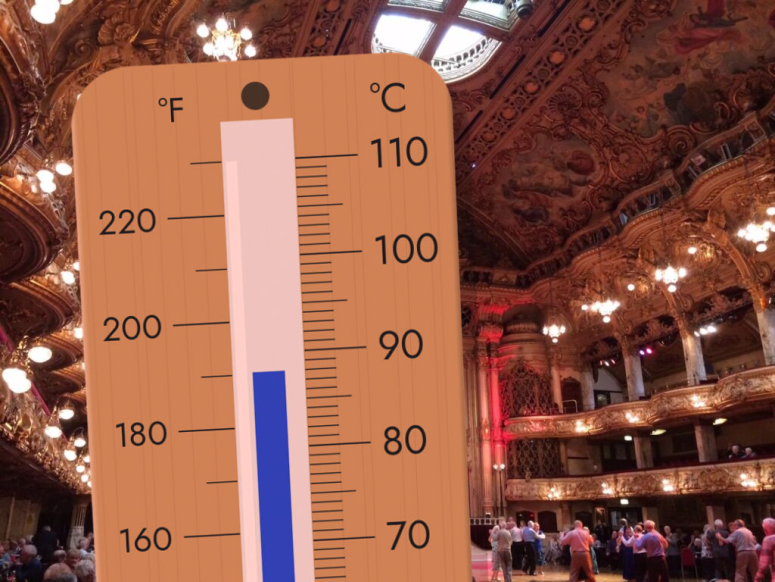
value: 88°C
